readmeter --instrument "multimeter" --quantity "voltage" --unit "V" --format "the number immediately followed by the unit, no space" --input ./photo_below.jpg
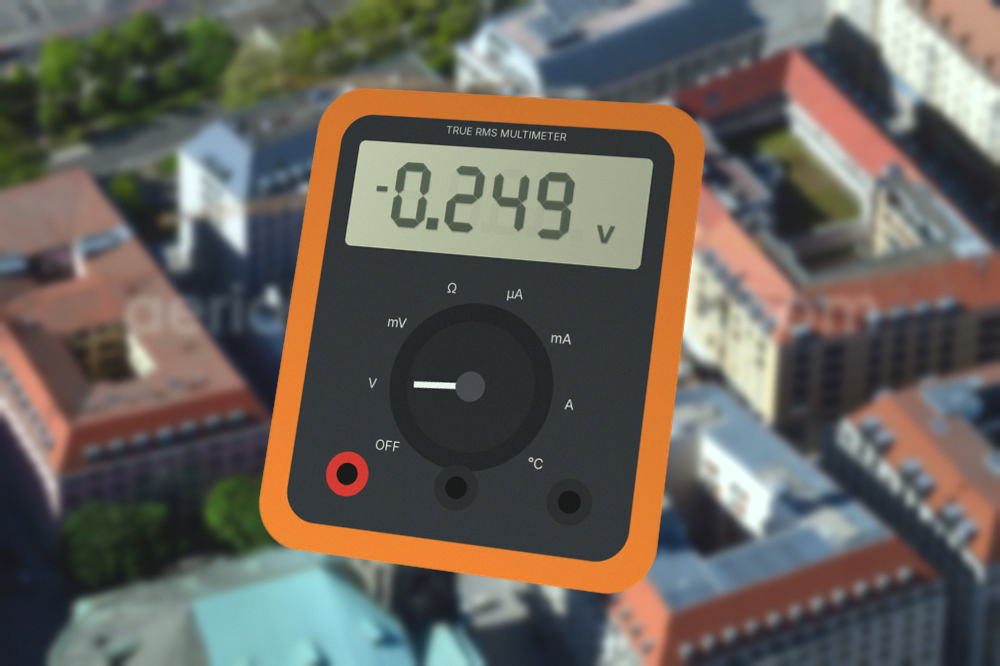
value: -0.249V
